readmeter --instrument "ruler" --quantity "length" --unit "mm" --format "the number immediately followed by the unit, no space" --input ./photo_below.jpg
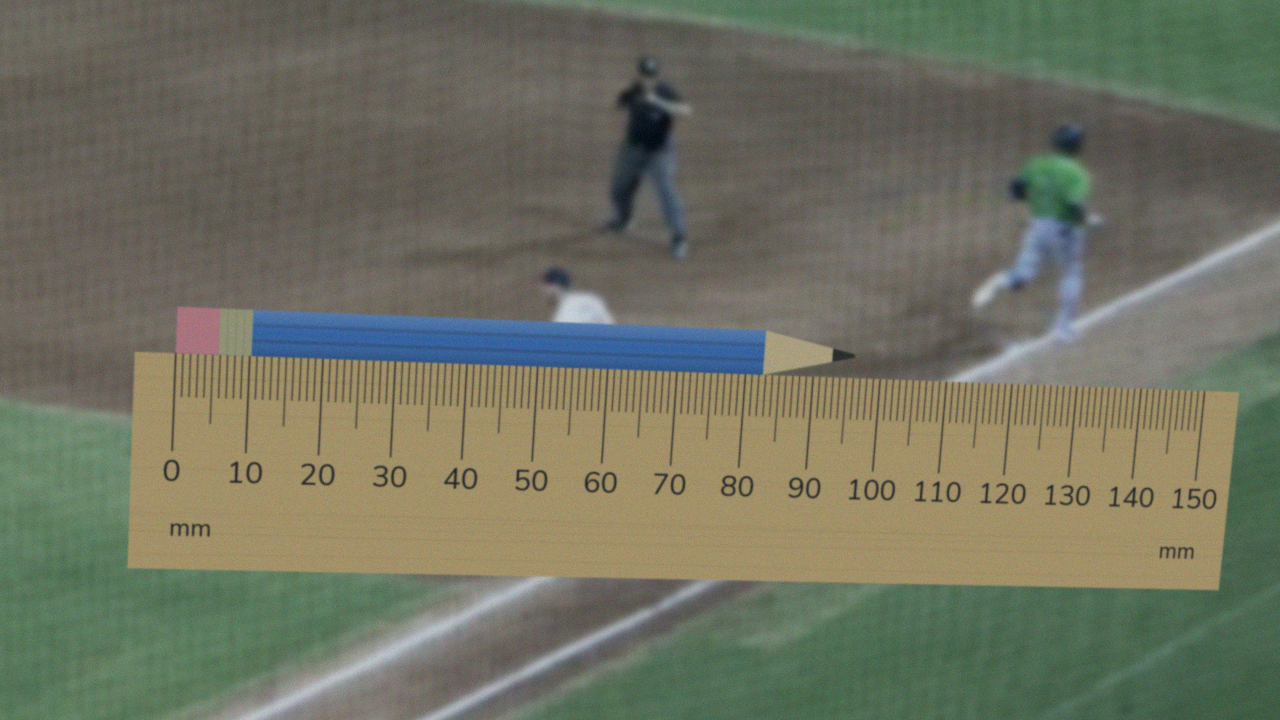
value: 96mm
